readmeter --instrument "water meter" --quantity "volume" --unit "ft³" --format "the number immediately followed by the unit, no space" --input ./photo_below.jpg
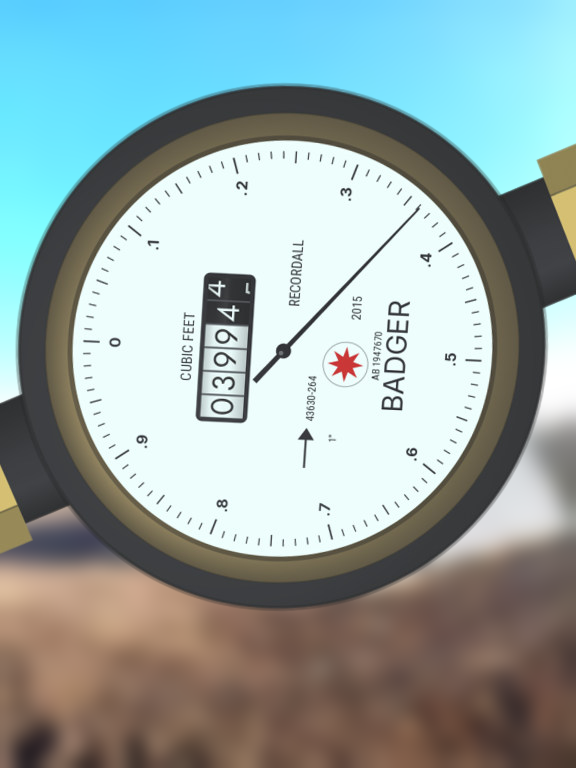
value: 39944.36ft³
